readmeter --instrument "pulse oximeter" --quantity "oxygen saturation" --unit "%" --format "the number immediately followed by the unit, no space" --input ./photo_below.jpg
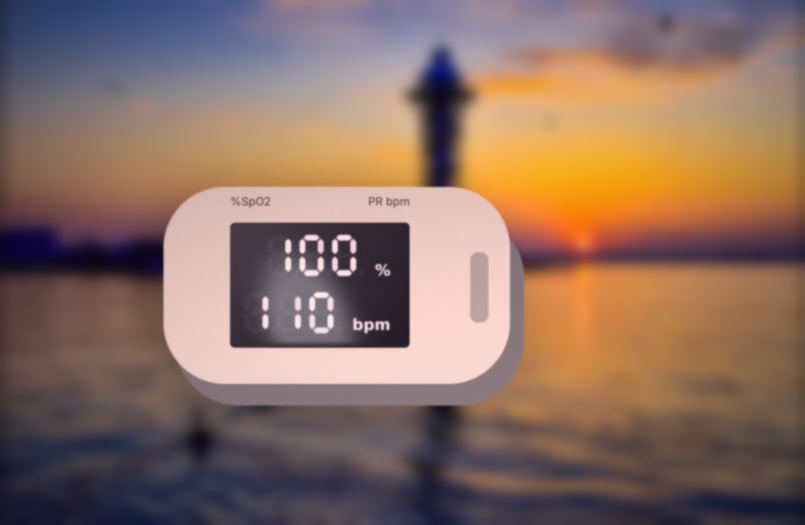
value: 100%
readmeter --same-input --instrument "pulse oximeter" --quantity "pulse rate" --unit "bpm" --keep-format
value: 110bpm
